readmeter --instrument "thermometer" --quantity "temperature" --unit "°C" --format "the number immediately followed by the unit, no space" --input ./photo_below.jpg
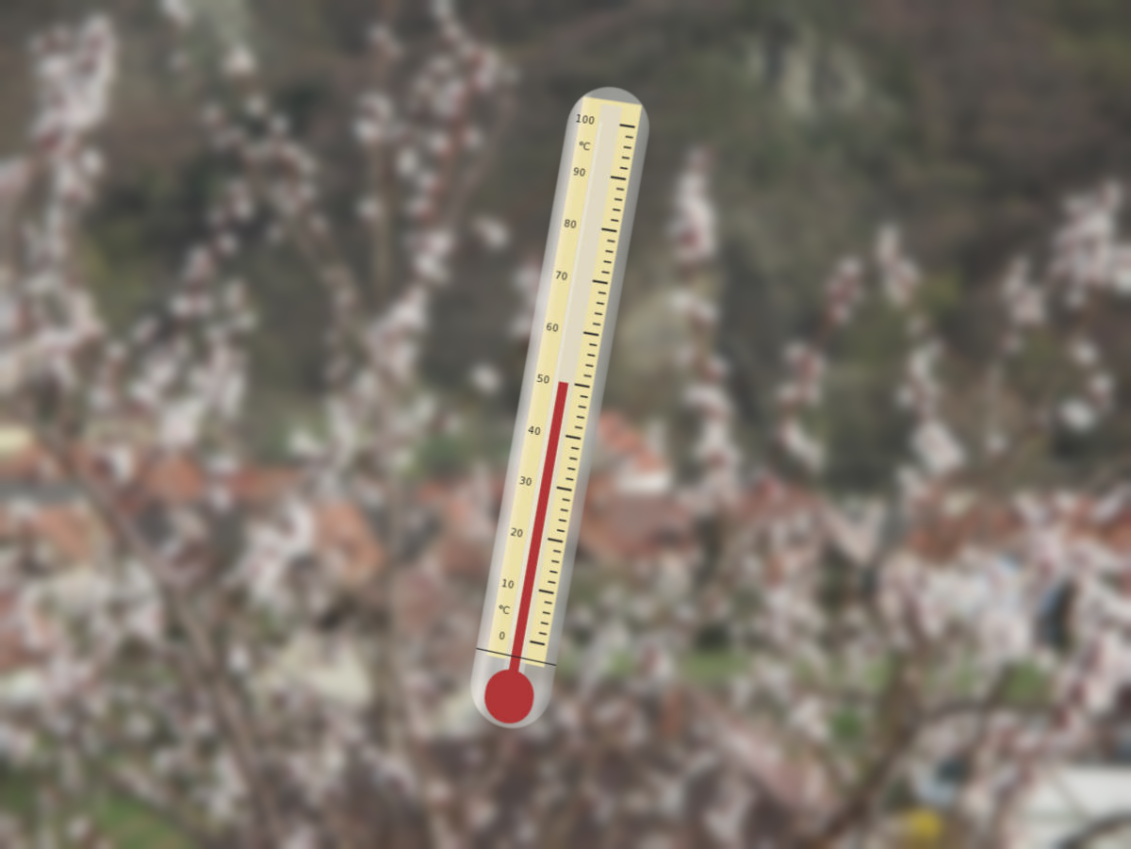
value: 50°C
